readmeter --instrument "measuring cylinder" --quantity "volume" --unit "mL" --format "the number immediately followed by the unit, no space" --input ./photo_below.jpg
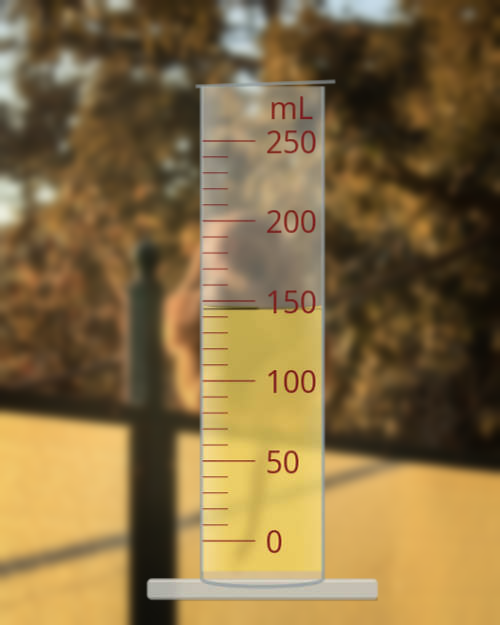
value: 145mL
